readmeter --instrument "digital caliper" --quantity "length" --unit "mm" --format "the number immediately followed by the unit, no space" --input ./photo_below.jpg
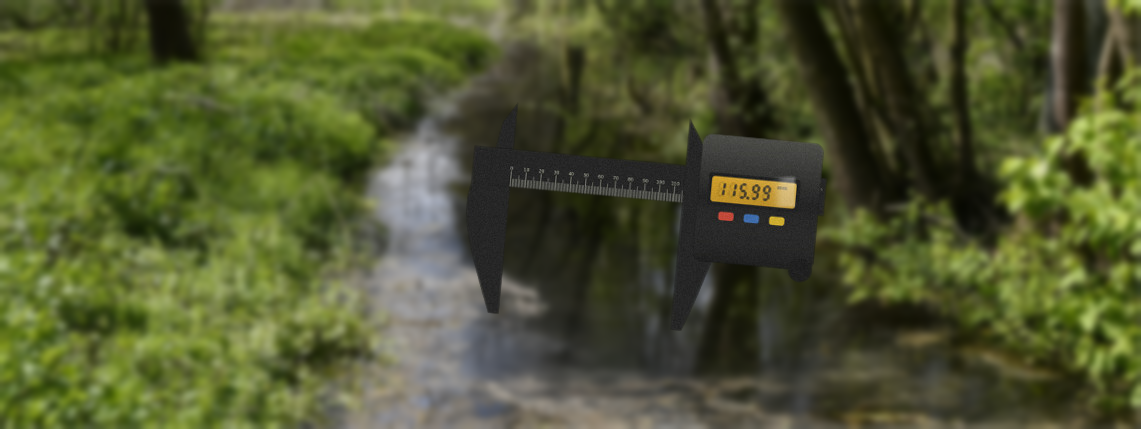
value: 115.99mm
